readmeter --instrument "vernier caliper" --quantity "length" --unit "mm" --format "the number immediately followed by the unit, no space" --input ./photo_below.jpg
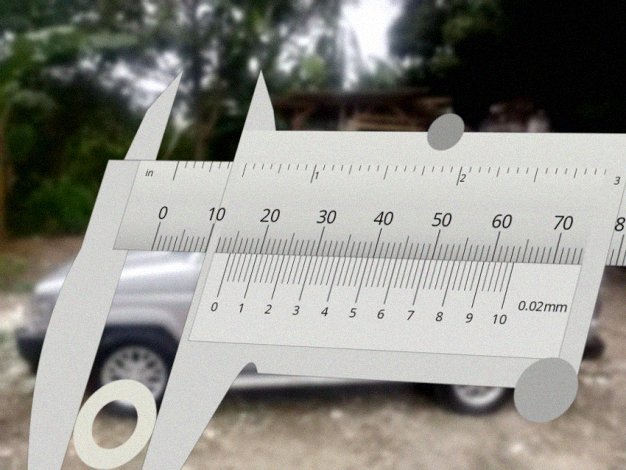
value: 14.6mm
